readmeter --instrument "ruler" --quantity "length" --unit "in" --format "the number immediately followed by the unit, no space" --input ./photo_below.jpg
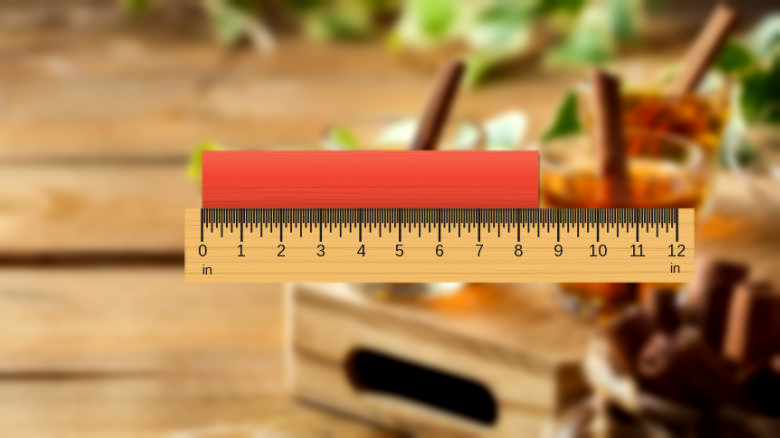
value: 8.5in
